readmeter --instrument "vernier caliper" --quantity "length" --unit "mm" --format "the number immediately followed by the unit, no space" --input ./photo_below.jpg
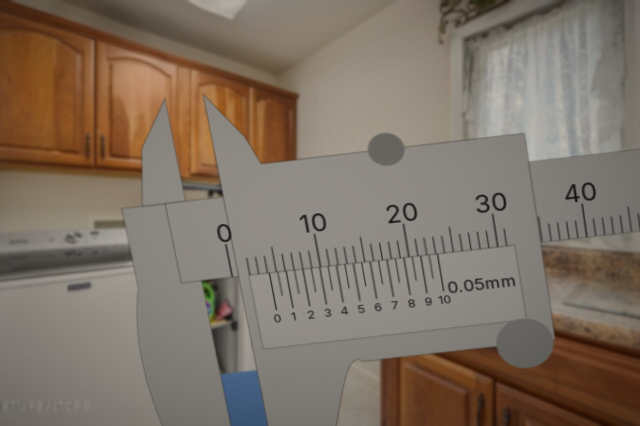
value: 4.2mm
